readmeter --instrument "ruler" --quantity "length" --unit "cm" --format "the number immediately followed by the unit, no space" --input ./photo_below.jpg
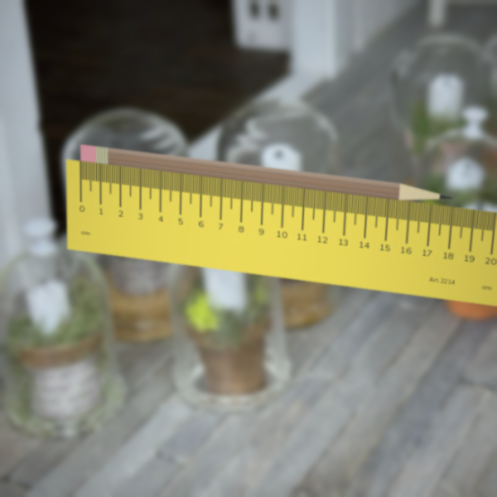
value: 18cm
